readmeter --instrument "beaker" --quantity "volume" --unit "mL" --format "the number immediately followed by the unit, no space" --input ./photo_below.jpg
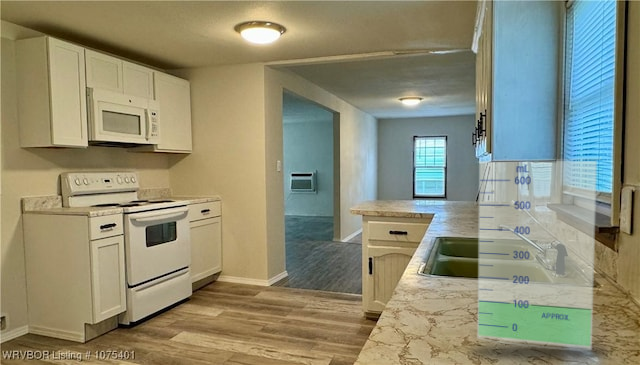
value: 100mL
